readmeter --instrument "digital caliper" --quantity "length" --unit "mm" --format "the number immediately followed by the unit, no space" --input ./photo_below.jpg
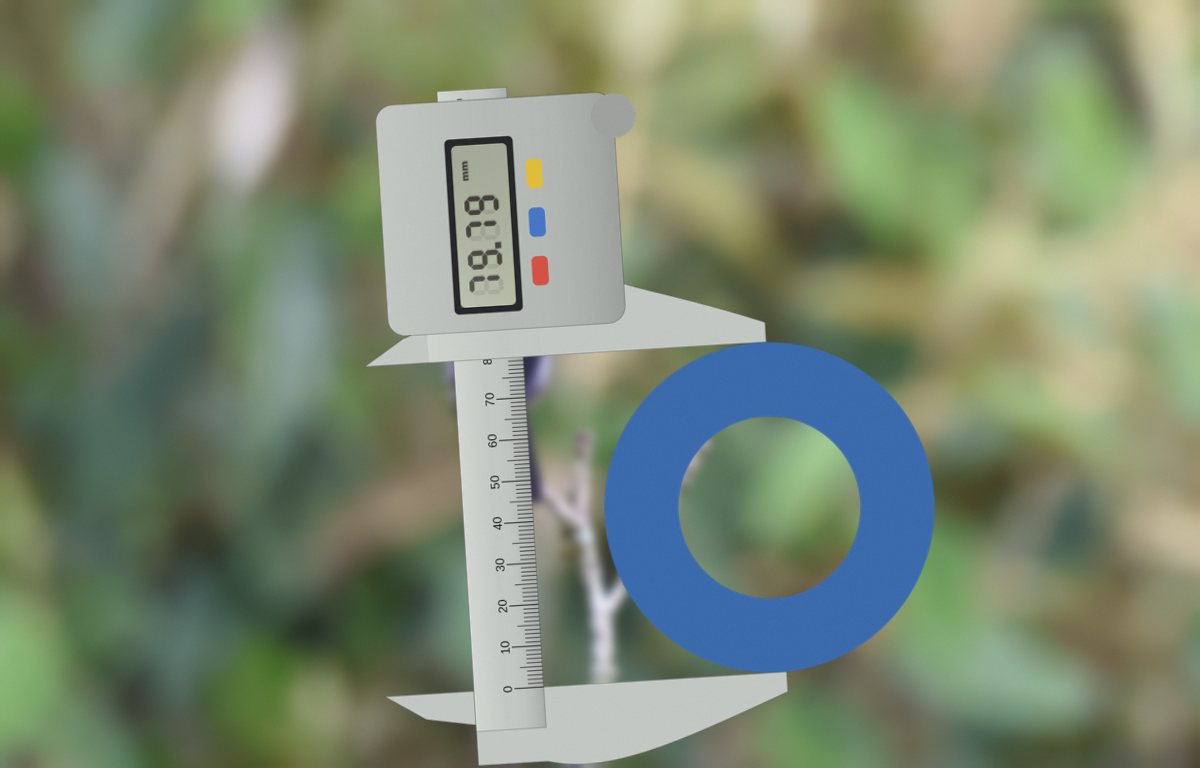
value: 79.79mm
